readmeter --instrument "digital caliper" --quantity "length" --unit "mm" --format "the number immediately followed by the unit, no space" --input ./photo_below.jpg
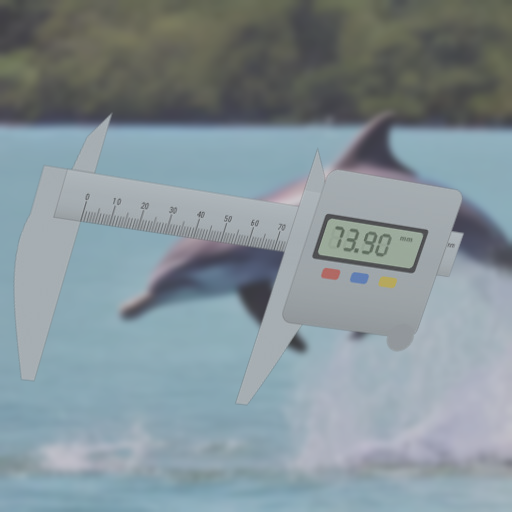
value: 73.90mm
